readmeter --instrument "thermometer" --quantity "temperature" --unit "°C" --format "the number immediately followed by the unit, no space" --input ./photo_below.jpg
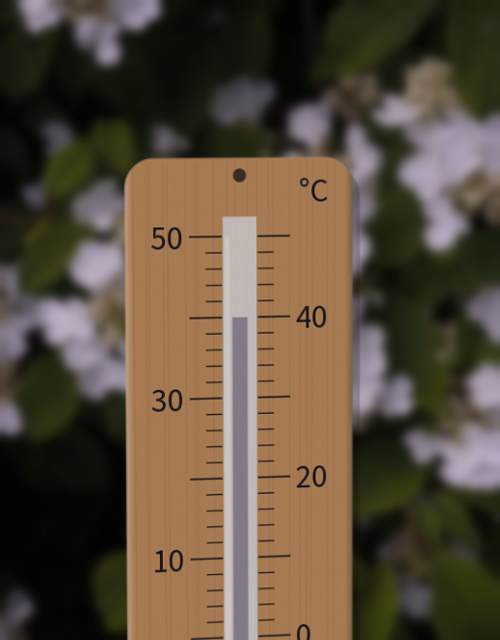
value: 40°C
